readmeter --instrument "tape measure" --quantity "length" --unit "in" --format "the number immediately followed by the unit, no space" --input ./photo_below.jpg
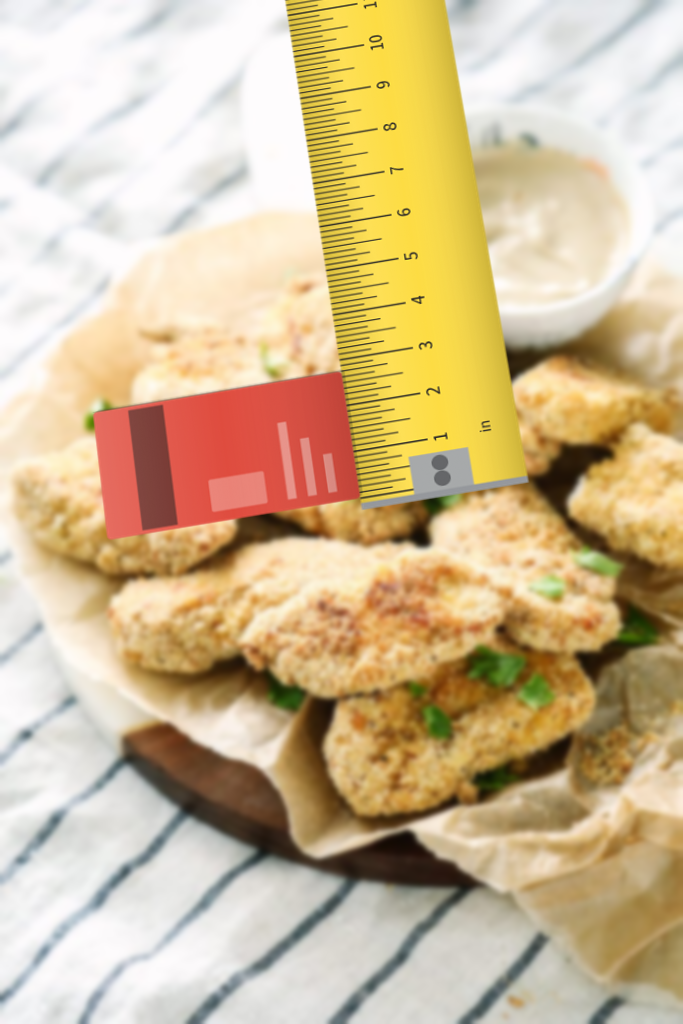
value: 2.75in
